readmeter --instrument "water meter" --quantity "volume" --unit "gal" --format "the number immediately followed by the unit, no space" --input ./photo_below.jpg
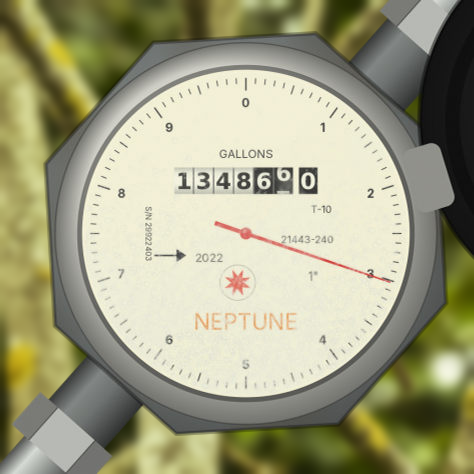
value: 1348663.0gal
